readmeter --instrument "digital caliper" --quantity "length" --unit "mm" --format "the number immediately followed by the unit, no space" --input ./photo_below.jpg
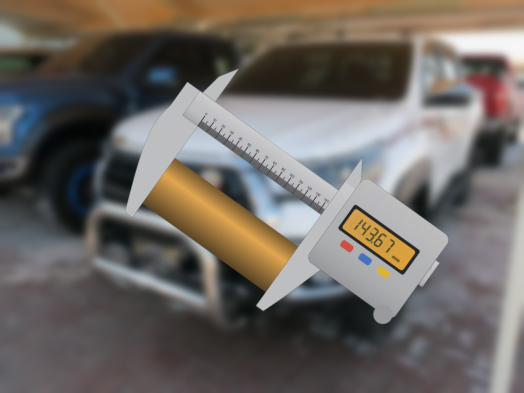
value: 143.67mm
